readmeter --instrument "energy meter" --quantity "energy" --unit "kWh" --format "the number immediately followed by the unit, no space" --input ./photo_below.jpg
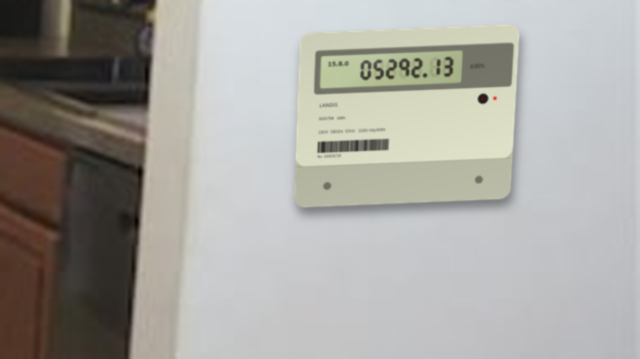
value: 5292.13kWh
